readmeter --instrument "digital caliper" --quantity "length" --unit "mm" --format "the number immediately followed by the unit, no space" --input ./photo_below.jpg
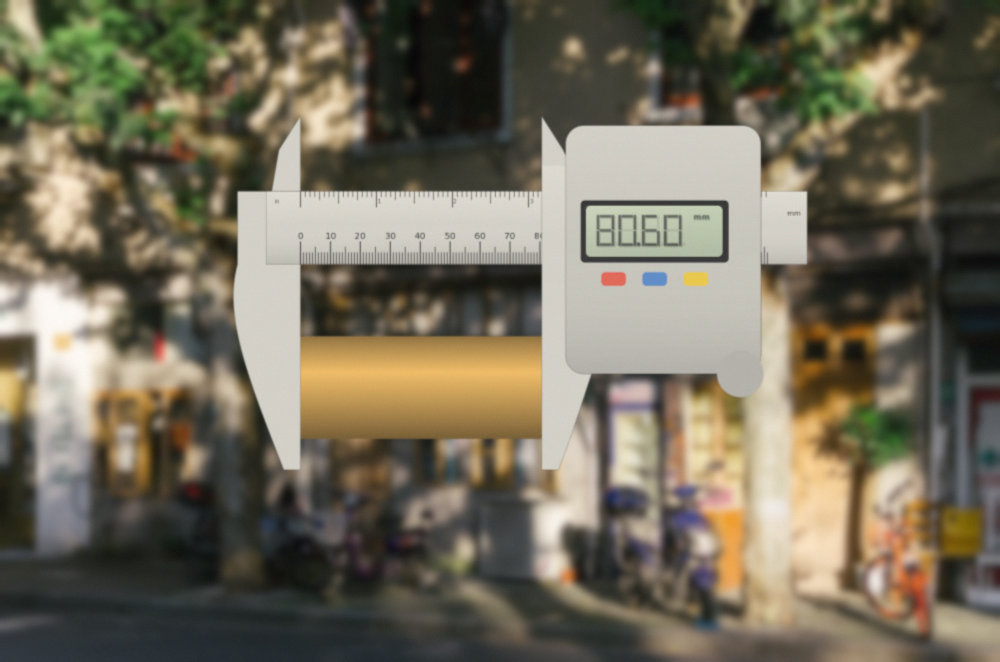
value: 80.60mm
